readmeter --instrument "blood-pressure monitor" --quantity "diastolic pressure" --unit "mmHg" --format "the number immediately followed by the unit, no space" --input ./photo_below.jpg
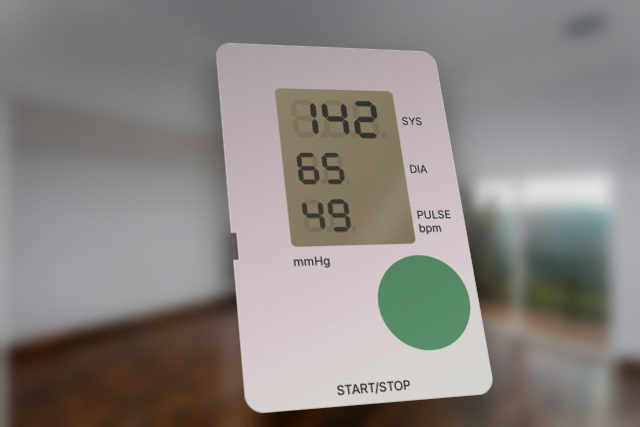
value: 65mmHg
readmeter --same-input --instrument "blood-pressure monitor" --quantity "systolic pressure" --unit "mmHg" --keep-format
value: 142mmHg
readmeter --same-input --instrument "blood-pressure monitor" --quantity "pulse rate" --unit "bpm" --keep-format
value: 49bpm
